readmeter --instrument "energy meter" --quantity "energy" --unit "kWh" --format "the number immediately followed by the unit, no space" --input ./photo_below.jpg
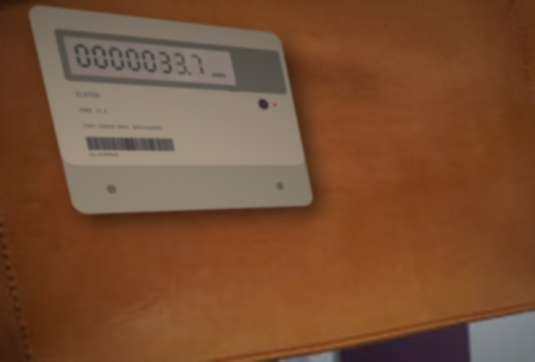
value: 33.7kWh
